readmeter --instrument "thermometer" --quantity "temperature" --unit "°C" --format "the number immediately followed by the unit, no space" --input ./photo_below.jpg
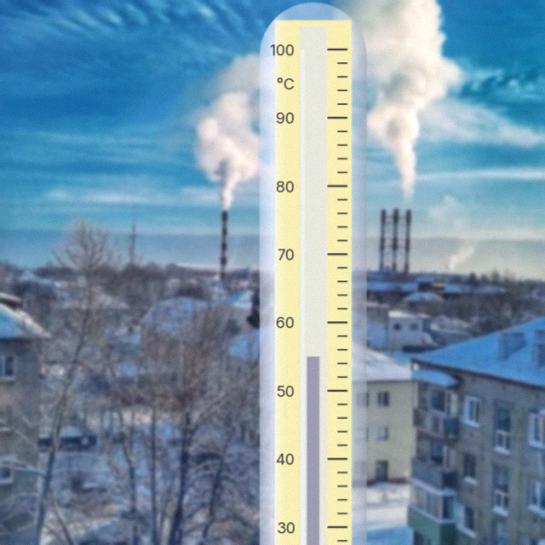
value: 55°C
